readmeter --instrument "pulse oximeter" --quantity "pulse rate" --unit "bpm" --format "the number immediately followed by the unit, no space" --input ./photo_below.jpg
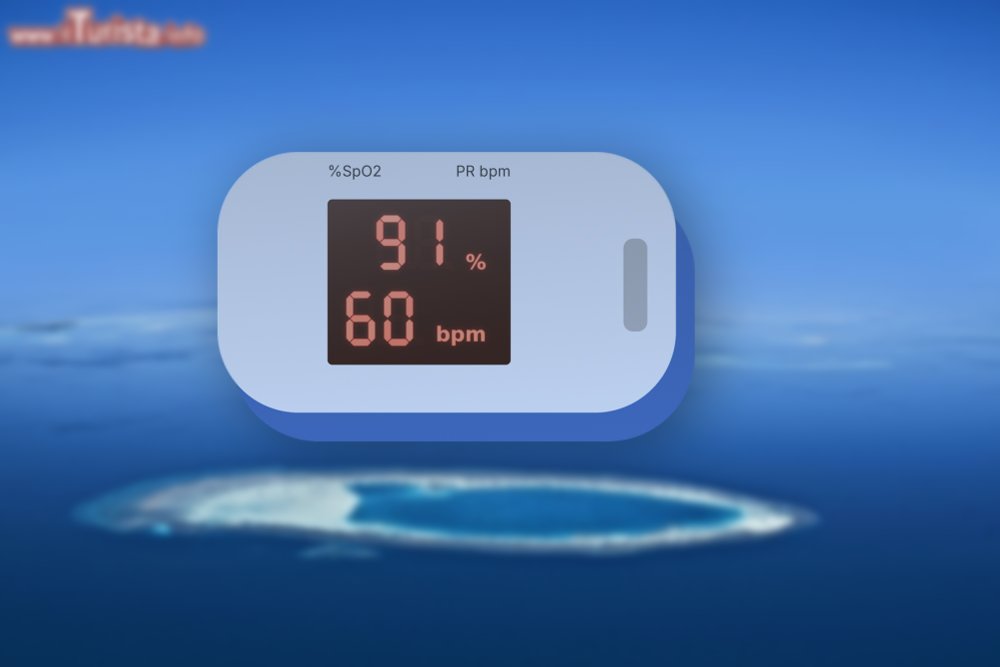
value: 60bpm
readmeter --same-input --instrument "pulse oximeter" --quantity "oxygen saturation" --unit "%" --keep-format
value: 91%
